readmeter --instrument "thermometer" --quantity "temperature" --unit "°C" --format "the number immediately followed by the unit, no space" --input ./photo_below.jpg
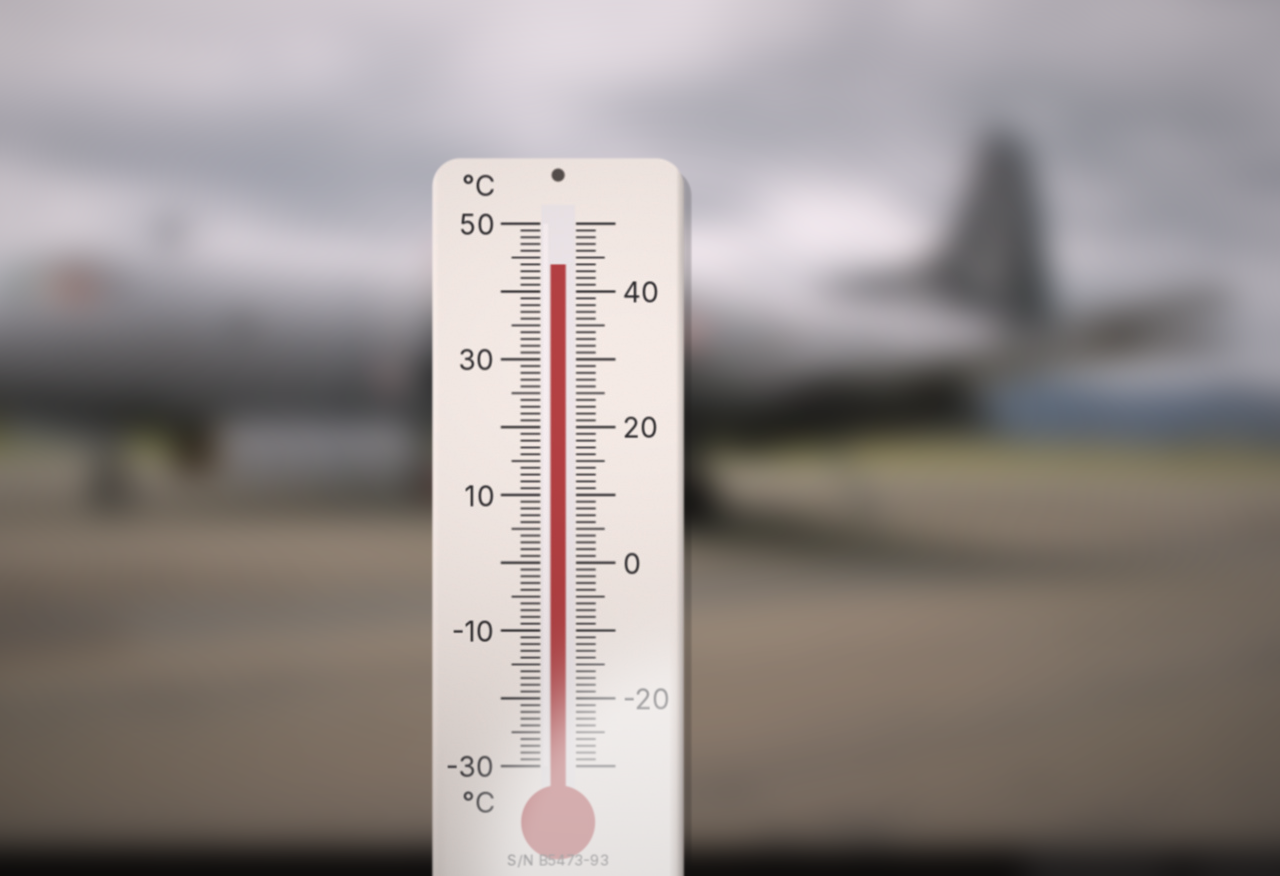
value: 44°C
